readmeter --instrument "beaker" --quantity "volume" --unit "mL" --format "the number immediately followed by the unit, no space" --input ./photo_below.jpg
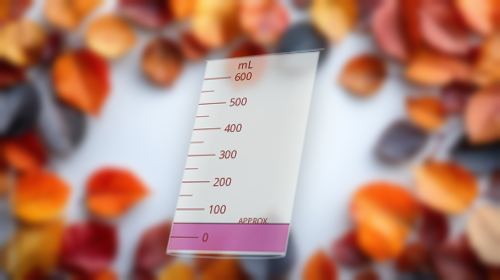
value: 50mL
